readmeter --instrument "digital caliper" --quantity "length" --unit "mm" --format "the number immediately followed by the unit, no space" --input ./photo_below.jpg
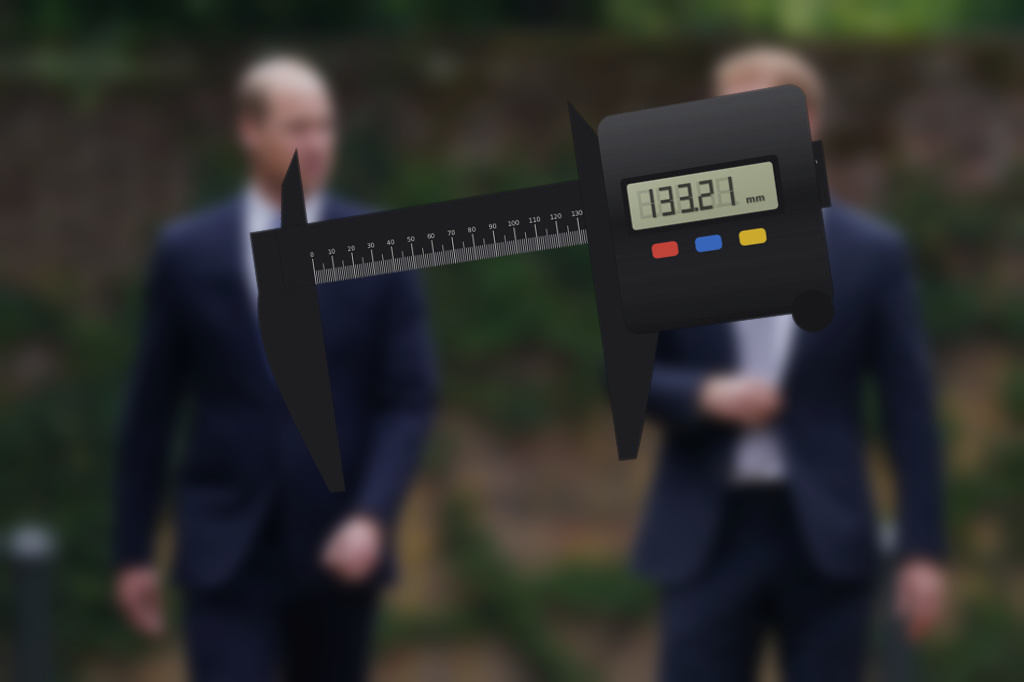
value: 133.21mm
